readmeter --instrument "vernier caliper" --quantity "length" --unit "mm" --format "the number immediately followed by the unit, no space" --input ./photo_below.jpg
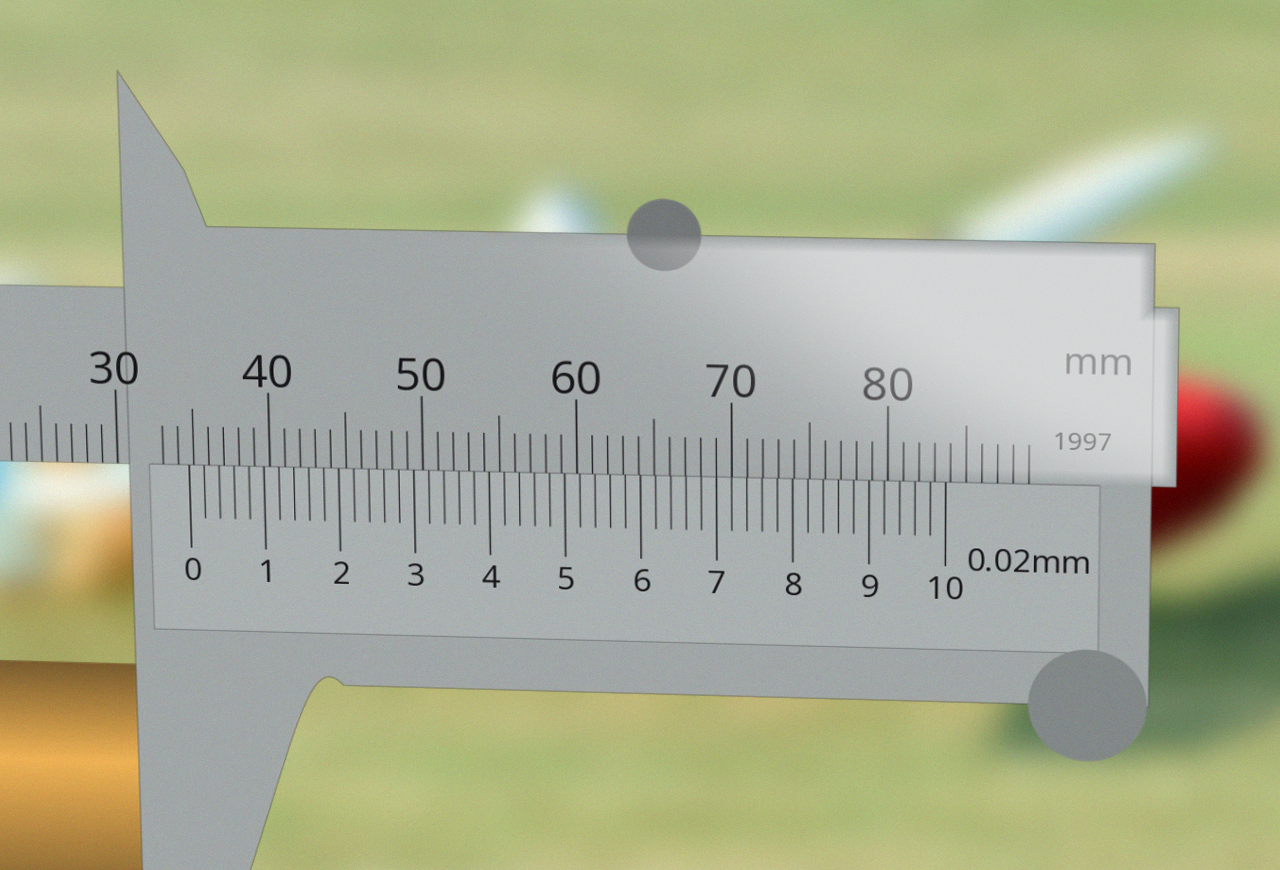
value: 34.7mm
